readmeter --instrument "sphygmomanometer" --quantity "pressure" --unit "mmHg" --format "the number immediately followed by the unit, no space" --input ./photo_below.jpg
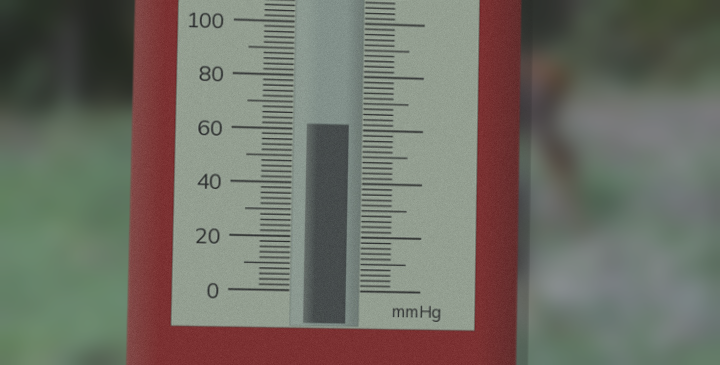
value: 62mmHg
